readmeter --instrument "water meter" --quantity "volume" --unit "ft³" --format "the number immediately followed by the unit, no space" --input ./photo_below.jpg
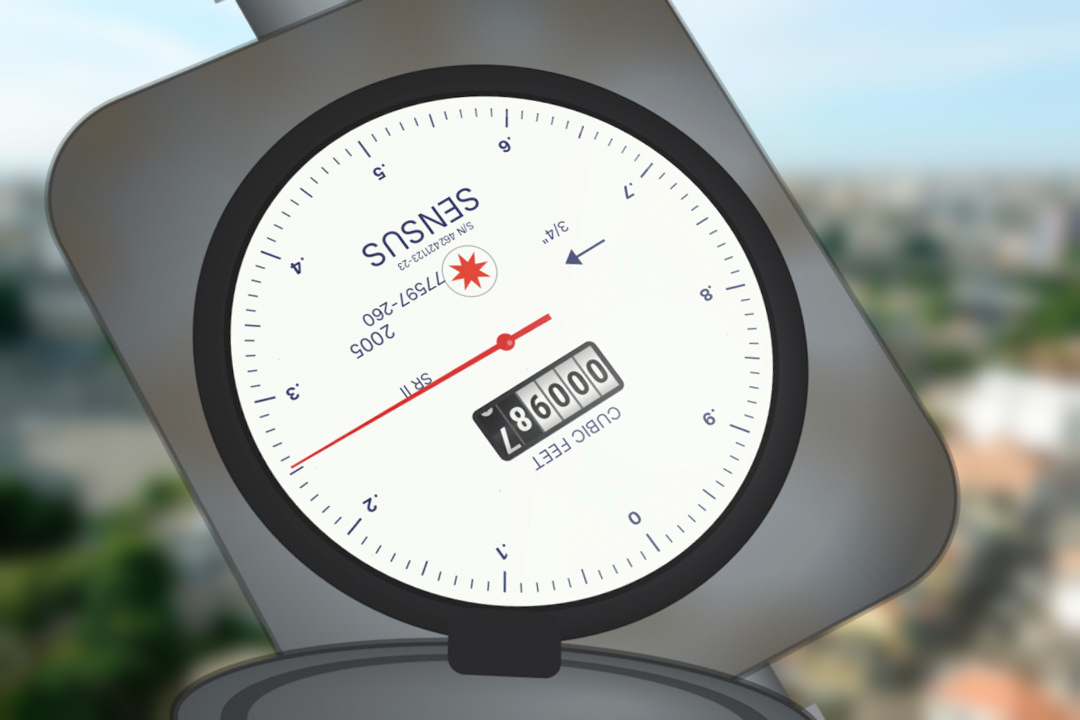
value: 987.25ft³
